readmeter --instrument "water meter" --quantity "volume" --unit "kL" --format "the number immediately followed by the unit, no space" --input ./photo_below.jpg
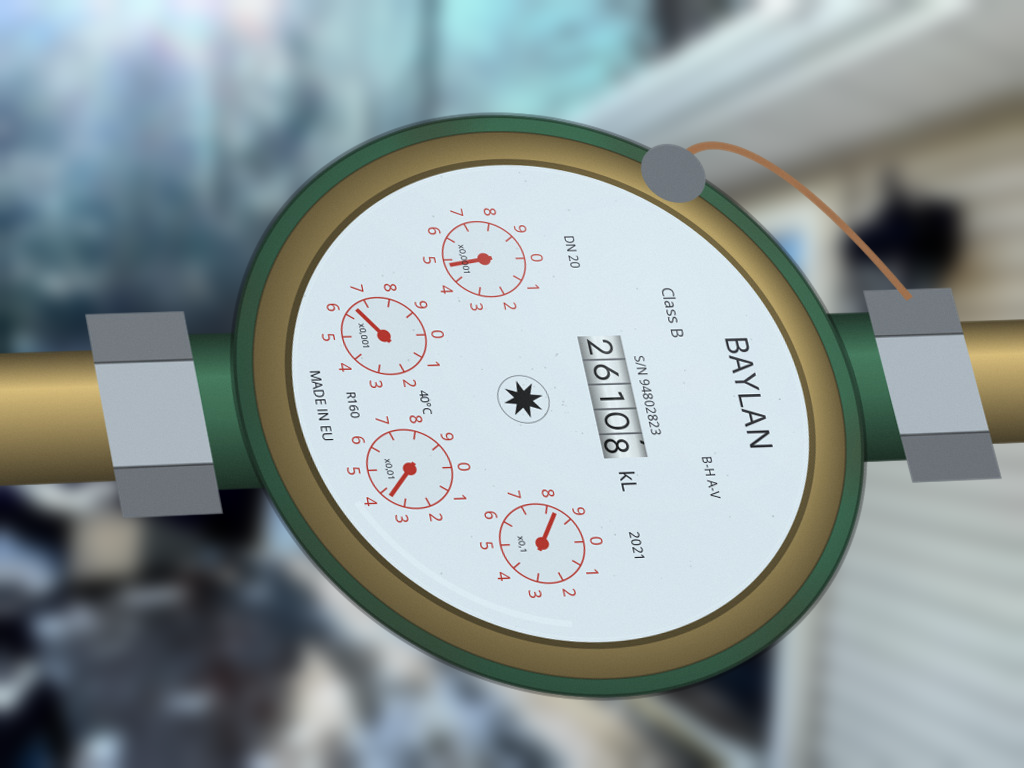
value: 26107.8364kL
